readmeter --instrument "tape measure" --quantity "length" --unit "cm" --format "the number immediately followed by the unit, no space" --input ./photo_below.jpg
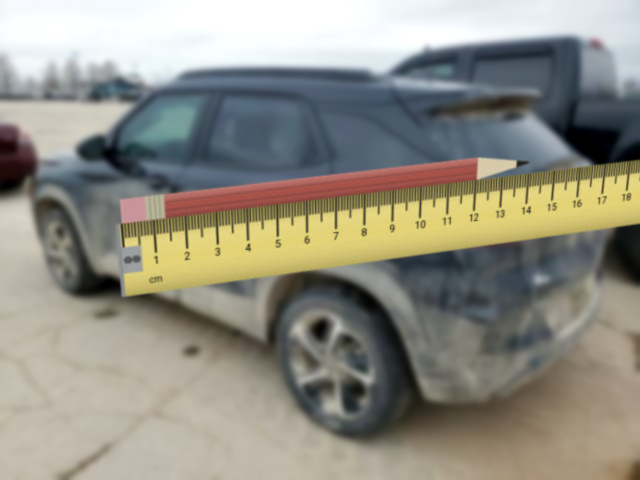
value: 14cm
